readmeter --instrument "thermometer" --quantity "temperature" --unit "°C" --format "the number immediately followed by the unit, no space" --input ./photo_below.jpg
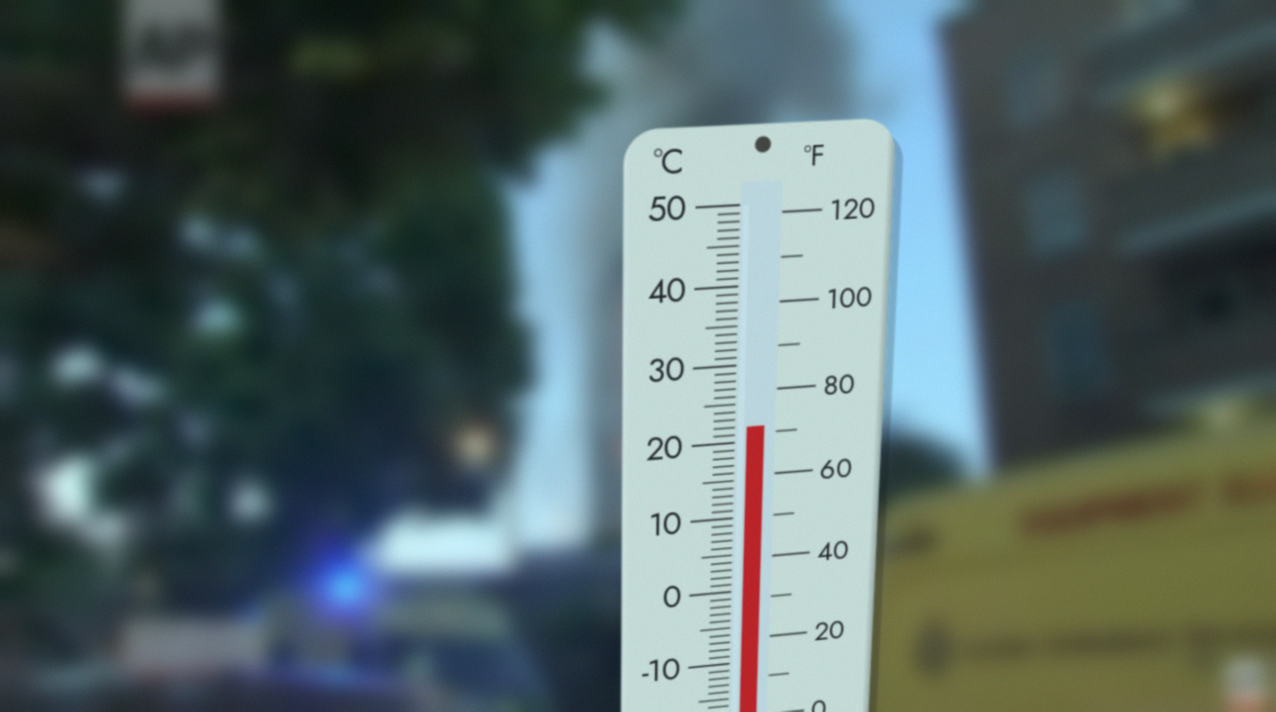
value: 22°C
